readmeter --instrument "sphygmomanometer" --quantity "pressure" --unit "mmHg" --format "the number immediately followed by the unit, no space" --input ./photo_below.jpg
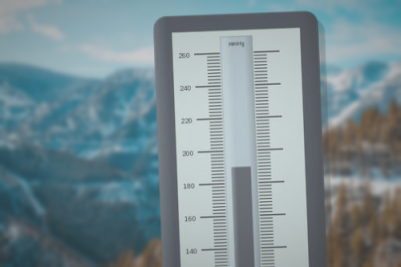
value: 190mmHg
